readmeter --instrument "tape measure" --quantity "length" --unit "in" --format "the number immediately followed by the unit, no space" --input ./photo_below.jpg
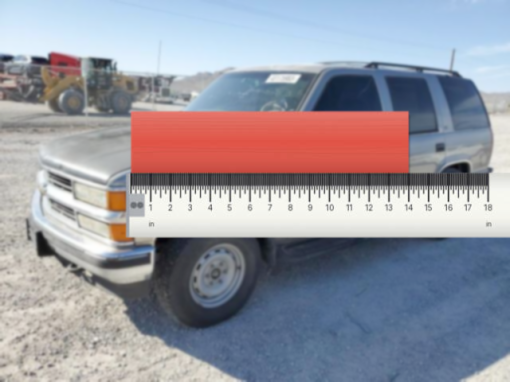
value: 14in
